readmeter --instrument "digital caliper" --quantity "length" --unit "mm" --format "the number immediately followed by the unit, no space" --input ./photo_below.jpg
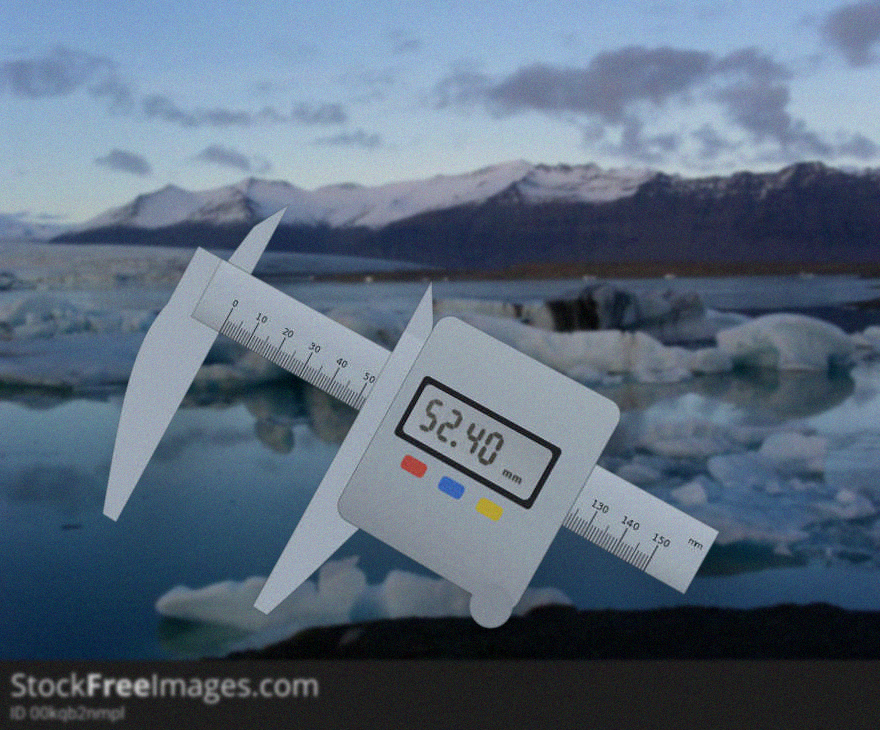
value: 52.40mm
